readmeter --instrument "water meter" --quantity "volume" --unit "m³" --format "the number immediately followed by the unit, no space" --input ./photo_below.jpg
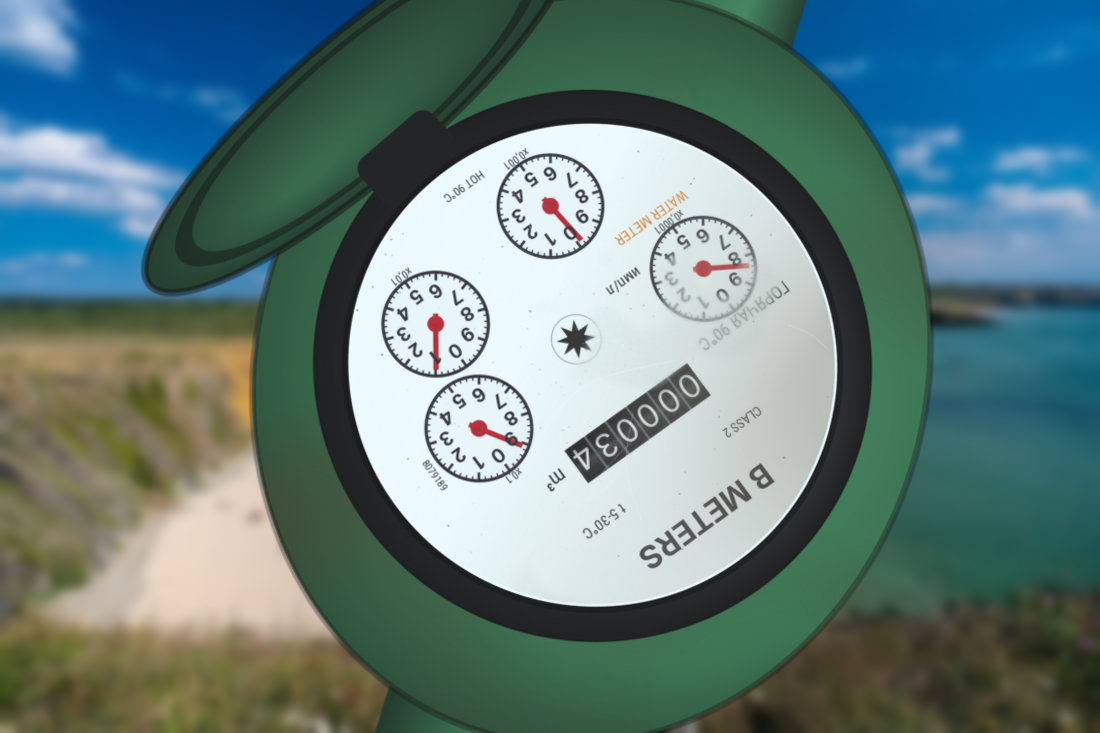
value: 33.9098m³
